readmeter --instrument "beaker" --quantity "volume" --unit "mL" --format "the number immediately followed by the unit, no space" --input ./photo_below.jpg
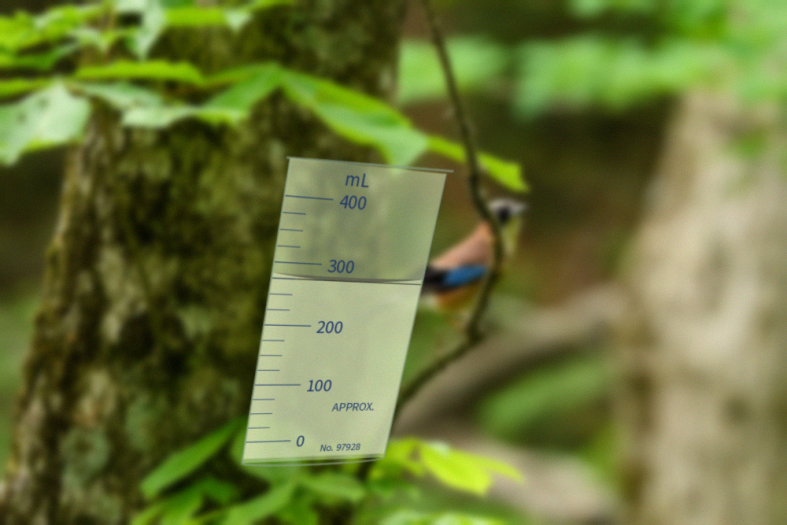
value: 275mL
